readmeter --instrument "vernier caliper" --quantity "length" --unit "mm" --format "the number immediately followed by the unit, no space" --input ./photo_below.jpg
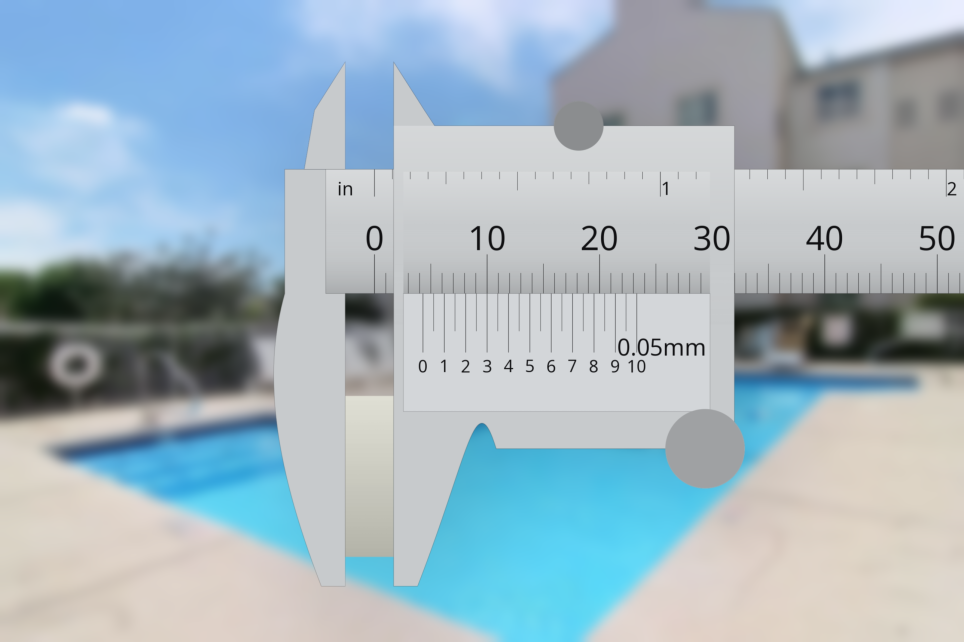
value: 4.3mm
